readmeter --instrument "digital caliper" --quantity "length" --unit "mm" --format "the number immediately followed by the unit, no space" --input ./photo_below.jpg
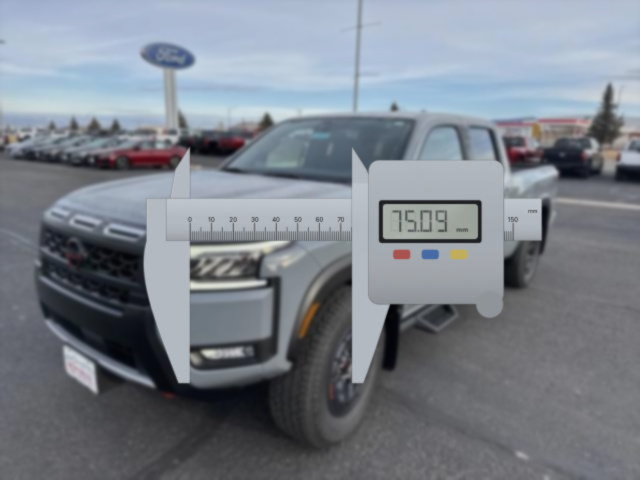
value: 75.09mm
